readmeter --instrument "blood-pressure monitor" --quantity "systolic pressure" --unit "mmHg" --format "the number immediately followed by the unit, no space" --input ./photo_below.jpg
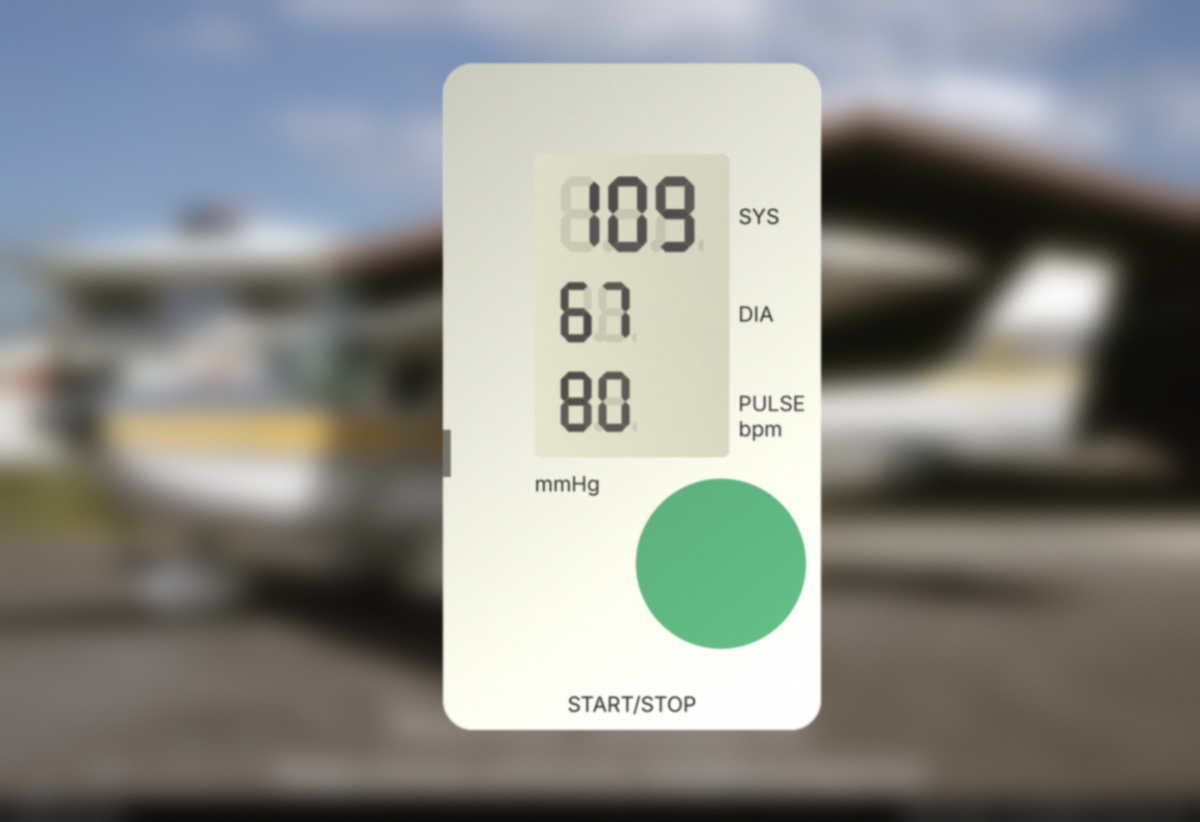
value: 109mmHg
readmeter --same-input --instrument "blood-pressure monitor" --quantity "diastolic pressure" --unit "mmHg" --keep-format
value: 67mmHg
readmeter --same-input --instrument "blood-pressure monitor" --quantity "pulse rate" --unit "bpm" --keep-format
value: 80bpm
